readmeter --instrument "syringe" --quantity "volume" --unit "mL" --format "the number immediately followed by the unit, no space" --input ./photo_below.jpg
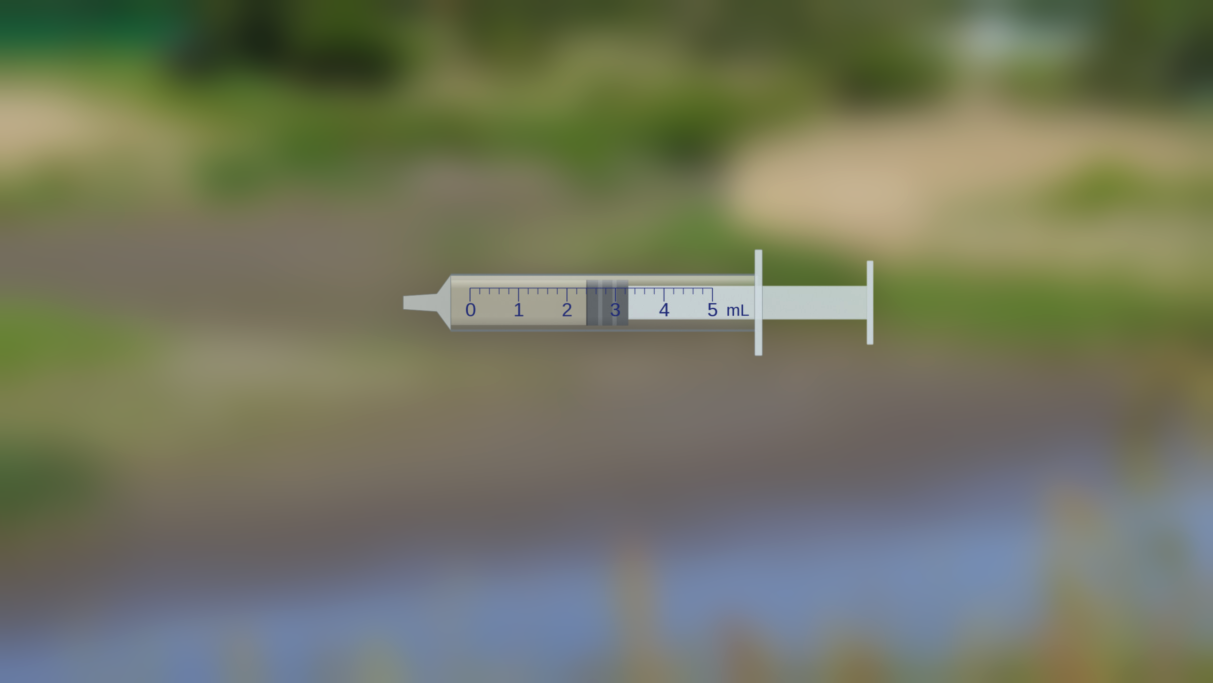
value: 2.4mL
